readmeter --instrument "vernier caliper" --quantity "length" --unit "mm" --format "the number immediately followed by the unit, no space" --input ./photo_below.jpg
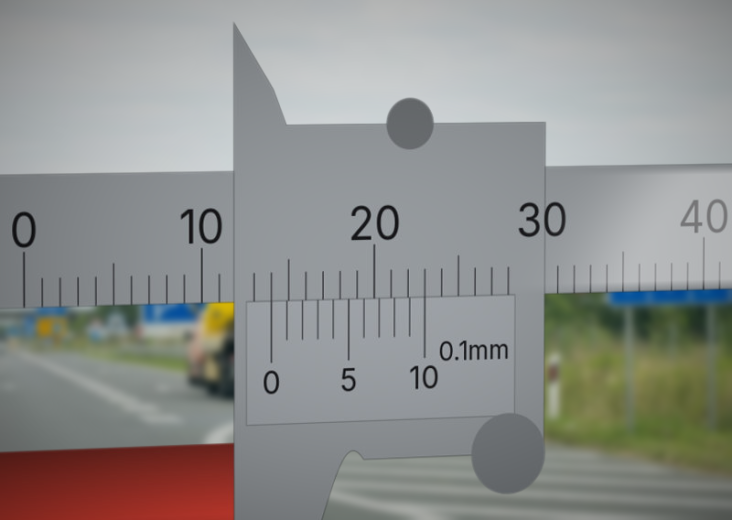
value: 14.0mm
